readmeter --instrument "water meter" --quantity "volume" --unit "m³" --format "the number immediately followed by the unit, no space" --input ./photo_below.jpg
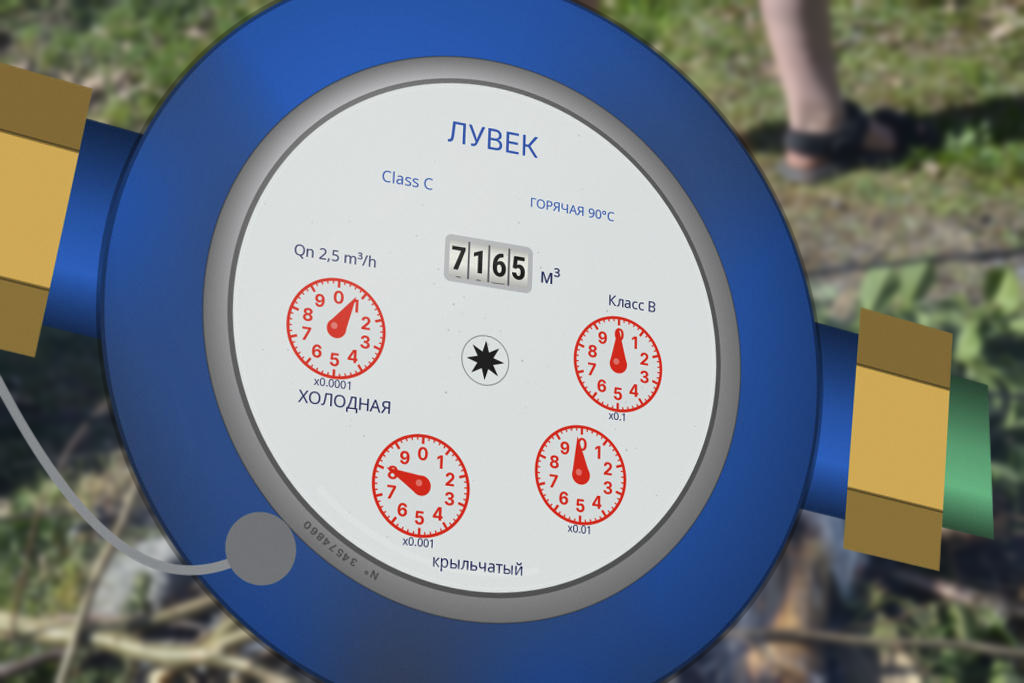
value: 7164.9980m³
